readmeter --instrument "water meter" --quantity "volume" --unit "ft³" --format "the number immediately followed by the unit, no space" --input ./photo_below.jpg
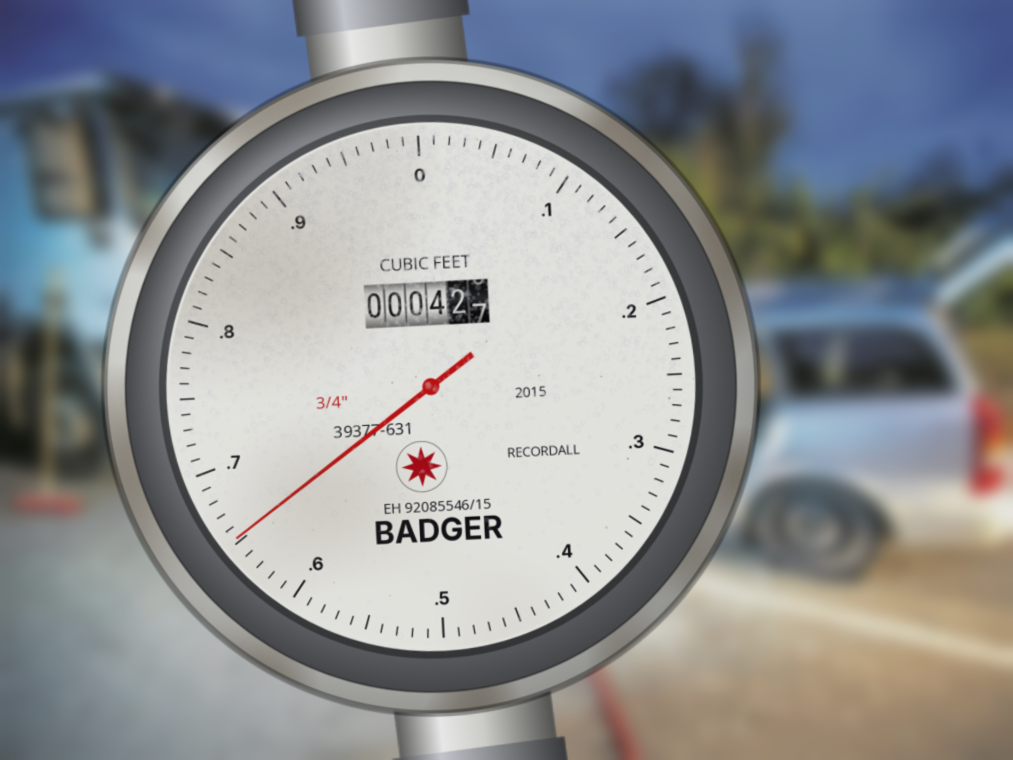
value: 426.65ft³
